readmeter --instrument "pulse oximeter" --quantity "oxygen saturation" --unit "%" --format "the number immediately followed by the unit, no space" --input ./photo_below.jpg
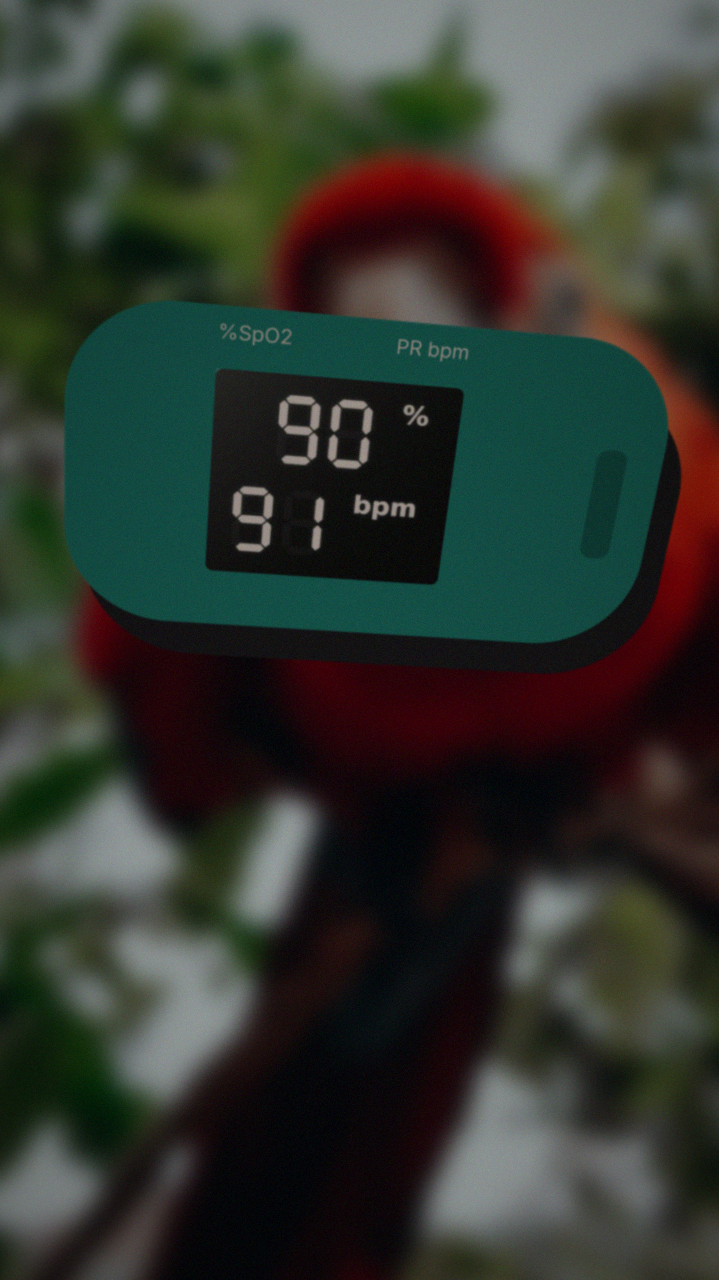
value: 90%
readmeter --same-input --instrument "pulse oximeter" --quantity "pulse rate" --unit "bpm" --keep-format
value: 91bpm
